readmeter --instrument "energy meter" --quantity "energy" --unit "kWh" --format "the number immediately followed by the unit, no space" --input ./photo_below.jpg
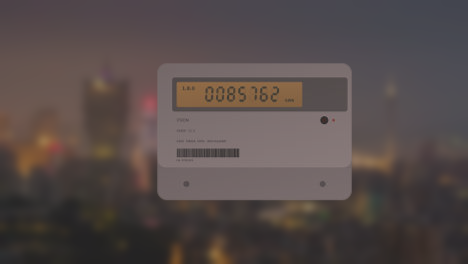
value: 85762kWh
